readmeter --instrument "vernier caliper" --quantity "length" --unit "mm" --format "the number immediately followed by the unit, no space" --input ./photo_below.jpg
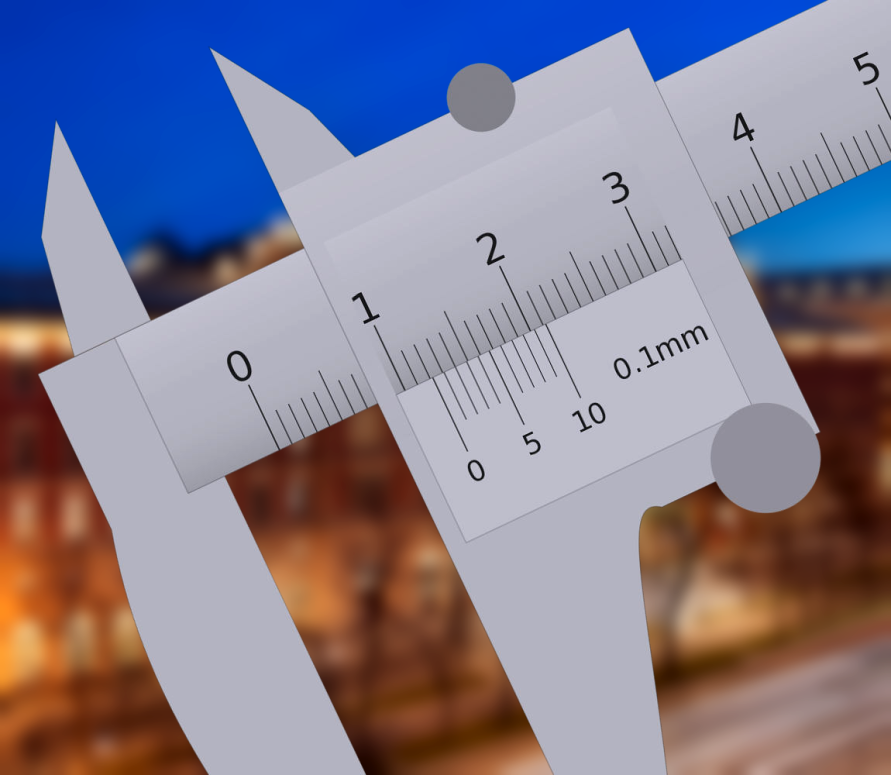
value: 12.2mm
